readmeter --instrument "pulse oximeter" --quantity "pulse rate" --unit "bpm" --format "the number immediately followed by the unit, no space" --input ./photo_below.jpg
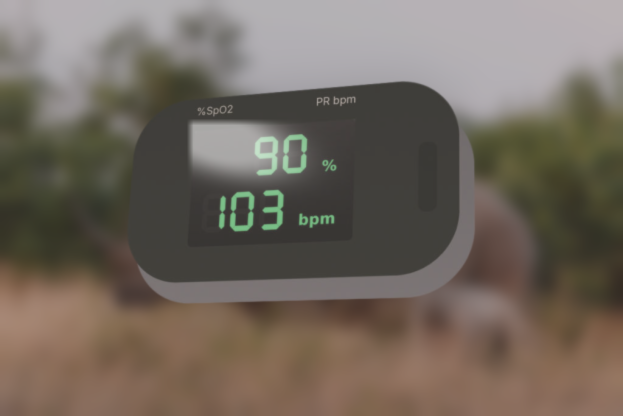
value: 103bpm
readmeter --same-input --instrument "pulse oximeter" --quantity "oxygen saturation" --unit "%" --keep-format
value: 90%
